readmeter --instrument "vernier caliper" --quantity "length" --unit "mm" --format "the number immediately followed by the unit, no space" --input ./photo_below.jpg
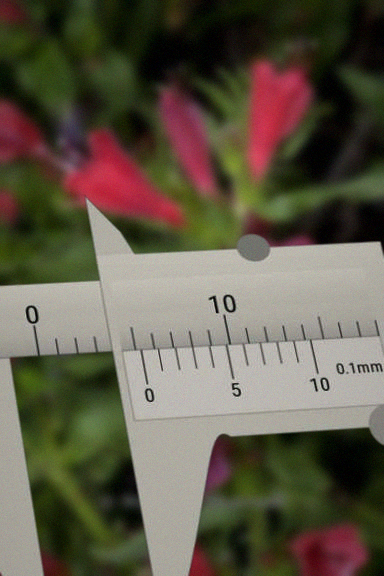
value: 5.3mm
